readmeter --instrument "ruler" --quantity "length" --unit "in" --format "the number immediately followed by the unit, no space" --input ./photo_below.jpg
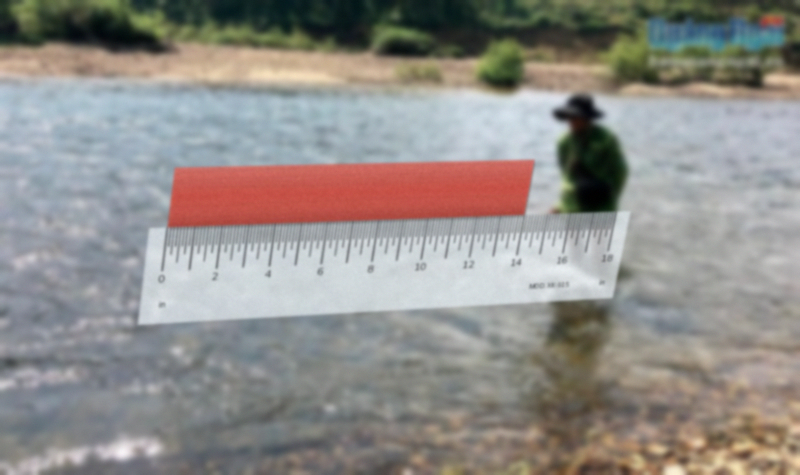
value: 14in
